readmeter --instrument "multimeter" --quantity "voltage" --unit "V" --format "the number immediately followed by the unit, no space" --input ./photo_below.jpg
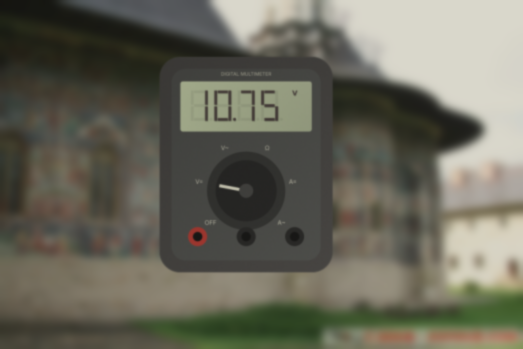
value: 10.75V
